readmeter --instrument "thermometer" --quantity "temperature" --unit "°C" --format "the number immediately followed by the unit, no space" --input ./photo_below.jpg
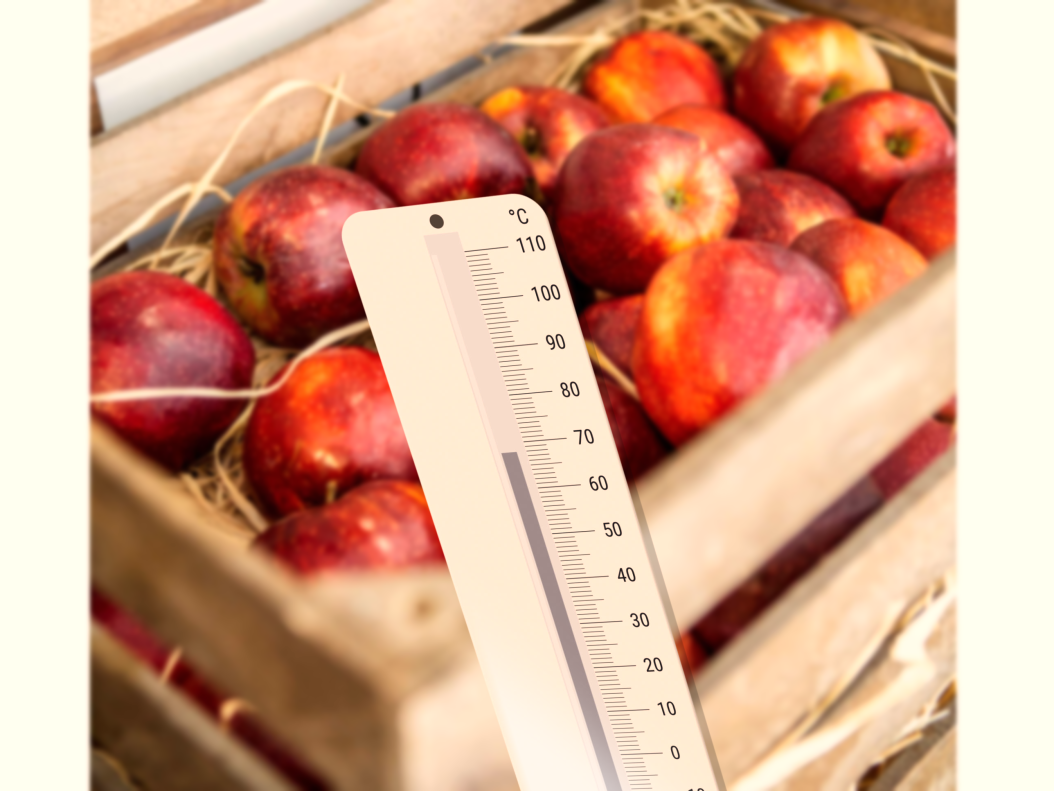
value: 68°C
